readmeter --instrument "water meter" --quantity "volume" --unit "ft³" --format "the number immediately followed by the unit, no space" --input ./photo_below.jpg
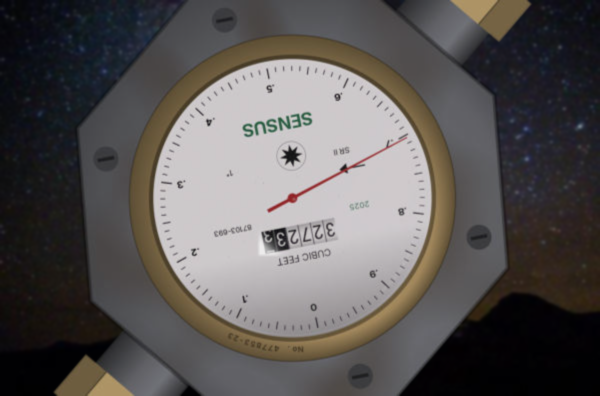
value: 327232.70ft³
